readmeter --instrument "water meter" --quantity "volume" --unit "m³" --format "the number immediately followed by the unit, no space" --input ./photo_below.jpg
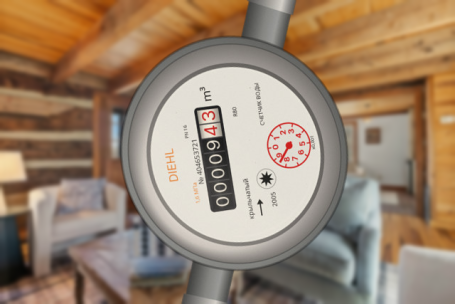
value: 9.438m³
